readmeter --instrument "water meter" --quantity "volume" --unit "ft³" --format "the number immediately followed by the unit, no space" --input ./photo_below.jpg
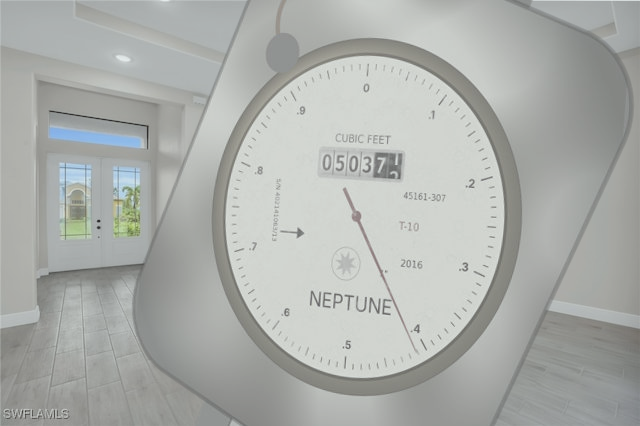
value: 50371.41ft³
